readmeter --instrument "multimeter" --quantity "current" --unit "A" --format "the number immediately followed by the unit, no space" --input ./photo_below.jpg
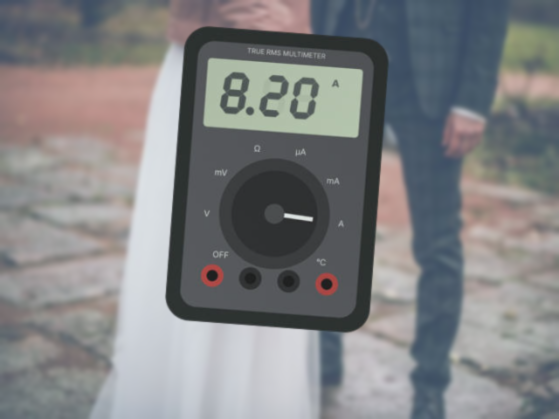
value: 8.20A
